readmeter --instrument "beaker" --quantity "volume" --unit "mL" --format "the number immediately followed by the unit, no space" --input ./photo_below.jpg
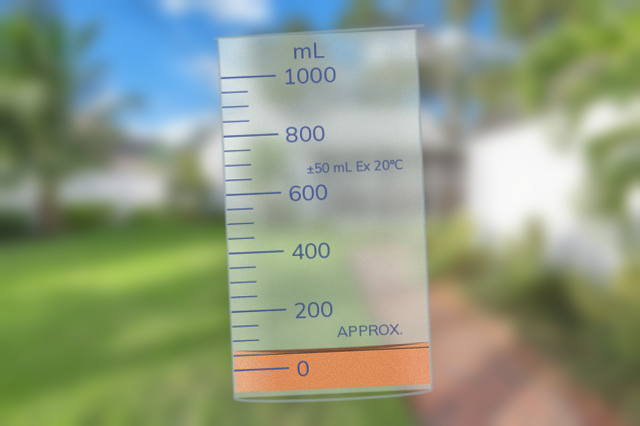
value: 50mL
